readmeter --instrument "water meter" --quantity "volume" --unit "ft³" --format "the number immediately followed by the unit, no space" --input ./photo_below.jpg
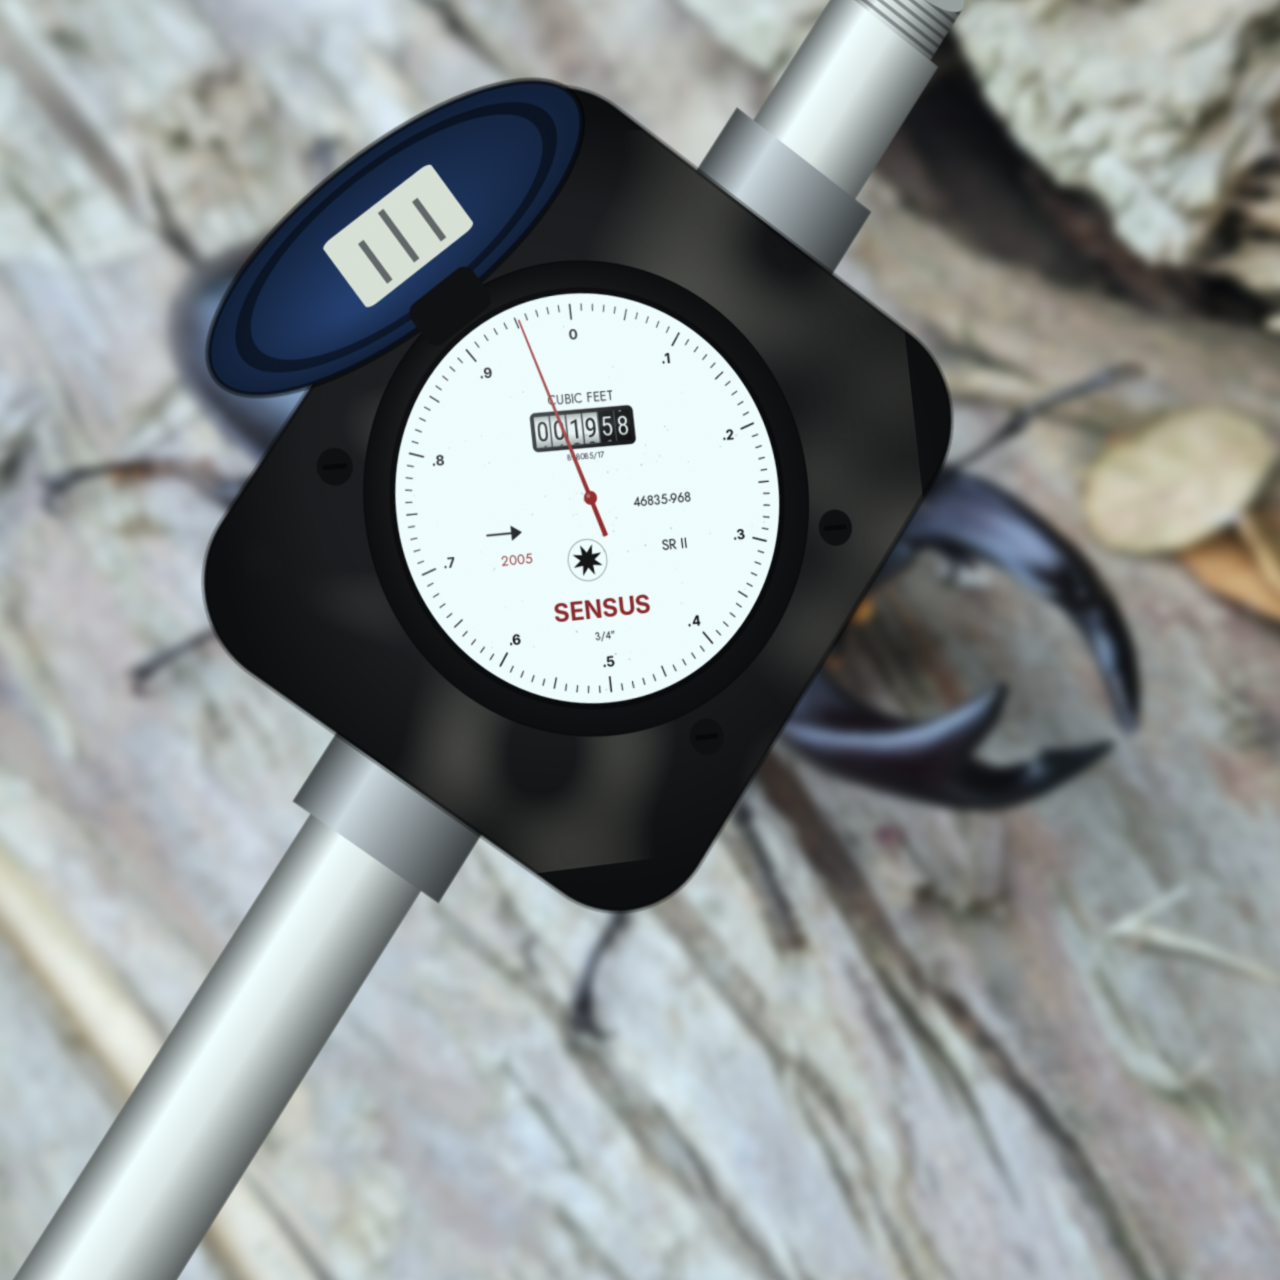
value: 1957.95ft³
